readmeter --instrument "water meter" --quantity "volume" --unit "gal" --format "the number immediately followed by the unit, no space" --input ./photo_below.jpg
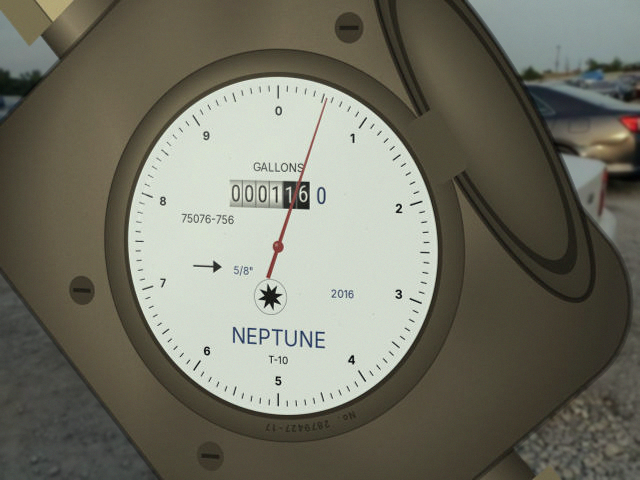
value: 1160.5gal
